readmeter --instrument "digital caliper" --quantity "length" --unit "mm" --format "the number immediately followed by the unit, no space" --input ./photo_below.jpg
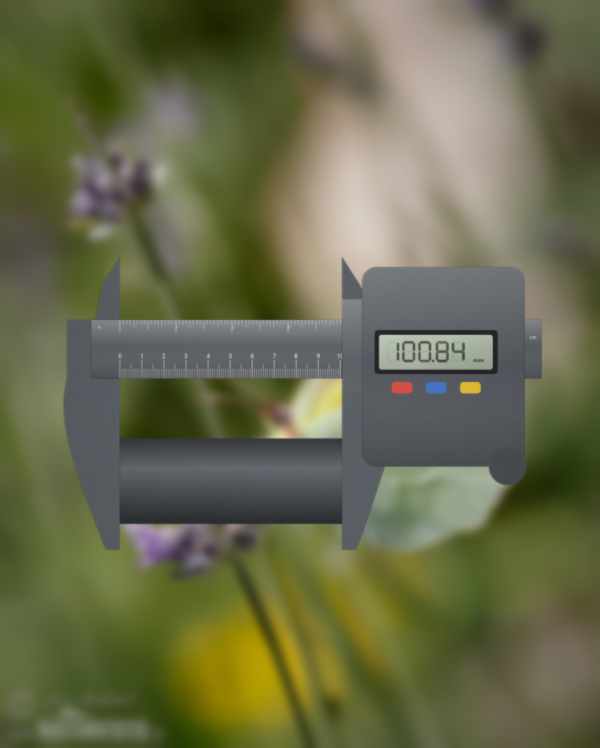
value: 100.84mm
